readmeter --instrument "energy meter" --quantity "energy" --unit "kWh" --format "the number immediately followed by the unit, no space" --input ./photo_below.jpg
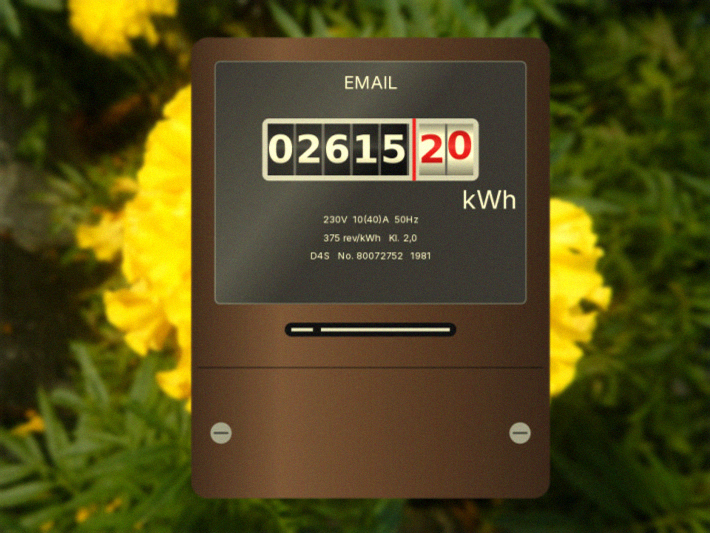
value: 2615.20kWh
